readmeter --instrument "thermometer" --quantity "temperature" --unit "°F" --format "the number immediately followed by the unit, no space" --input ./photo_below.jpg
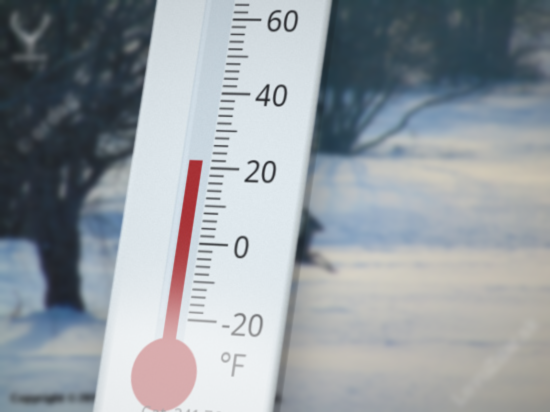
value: 22°F
